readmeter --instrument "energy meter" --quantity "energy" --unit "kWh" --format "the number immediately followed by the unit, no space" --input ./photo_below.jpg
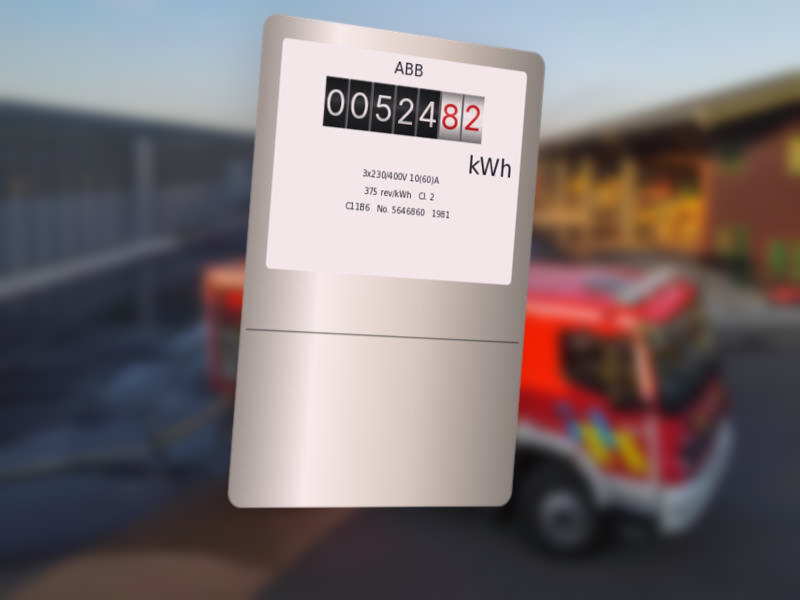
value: 524.82kWh
